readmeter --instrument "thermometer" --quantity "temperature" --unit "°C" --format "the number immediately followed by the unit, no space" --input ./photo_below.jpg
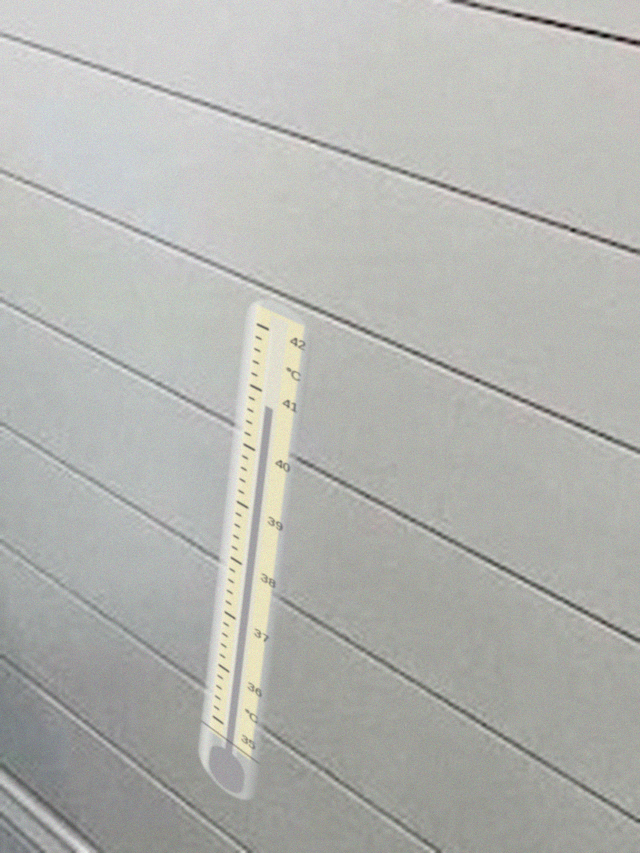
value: 40.8°C
